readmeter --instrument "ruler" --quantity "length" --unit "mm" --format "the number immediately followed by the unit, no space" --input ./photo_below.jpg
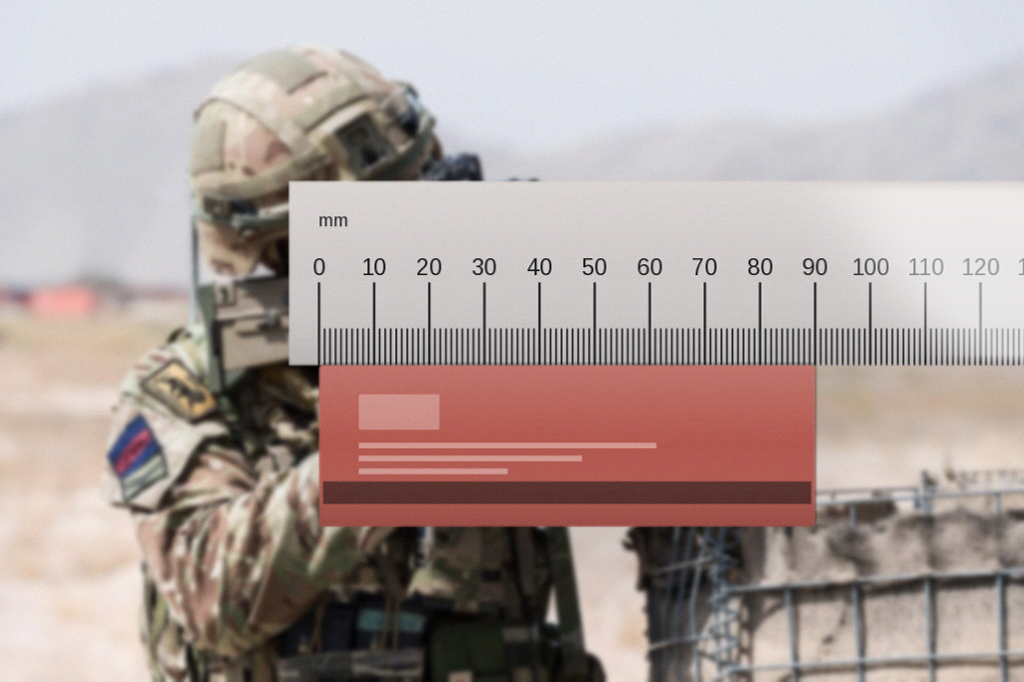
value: 90mm
